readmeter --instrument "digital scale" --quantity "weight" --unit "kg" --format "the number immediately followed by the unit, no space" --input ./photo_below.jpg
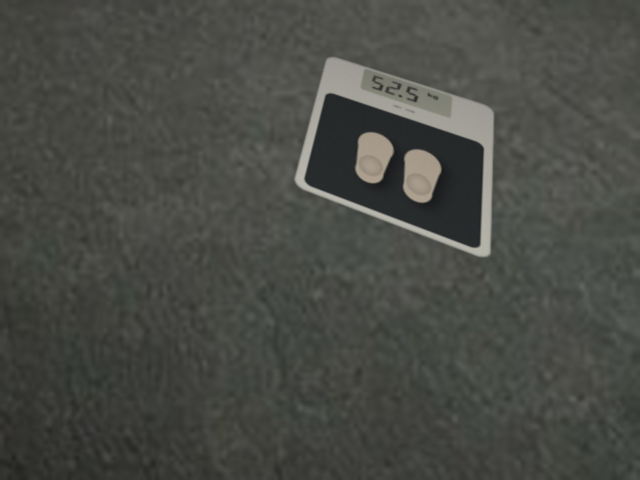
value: 52.5kg
